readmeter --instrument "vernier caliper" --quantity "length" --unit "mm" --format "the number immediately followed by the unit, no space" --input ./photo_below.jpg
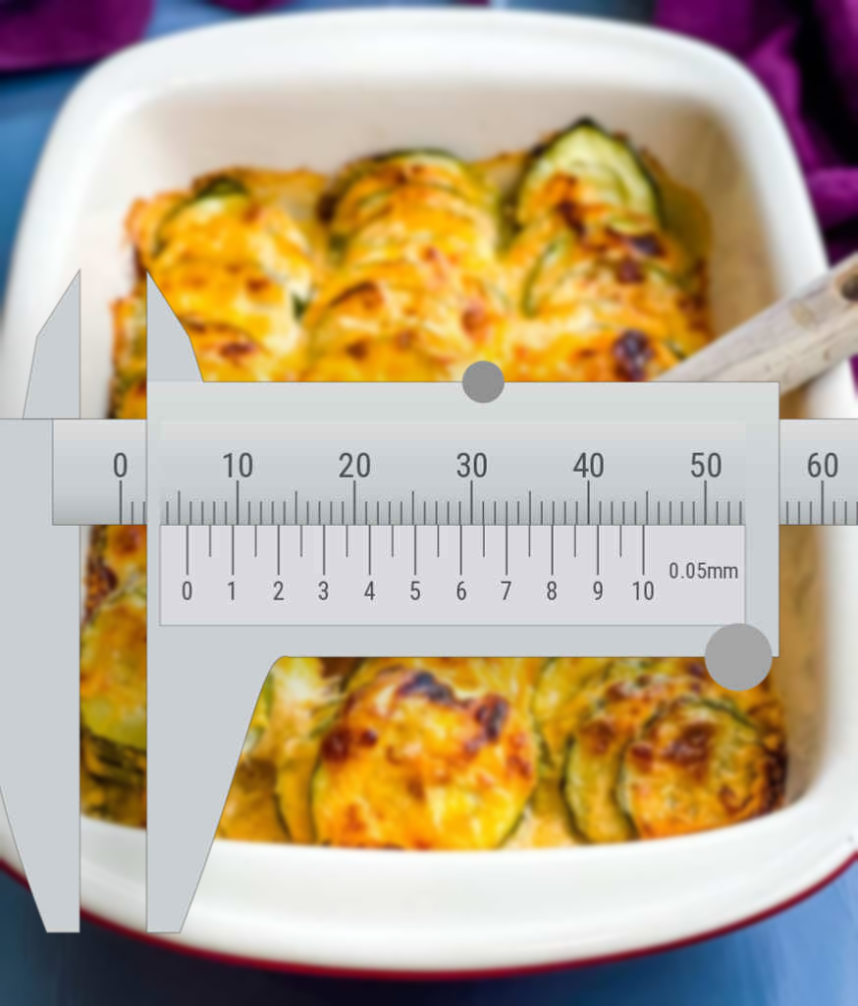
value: 5.7mm
